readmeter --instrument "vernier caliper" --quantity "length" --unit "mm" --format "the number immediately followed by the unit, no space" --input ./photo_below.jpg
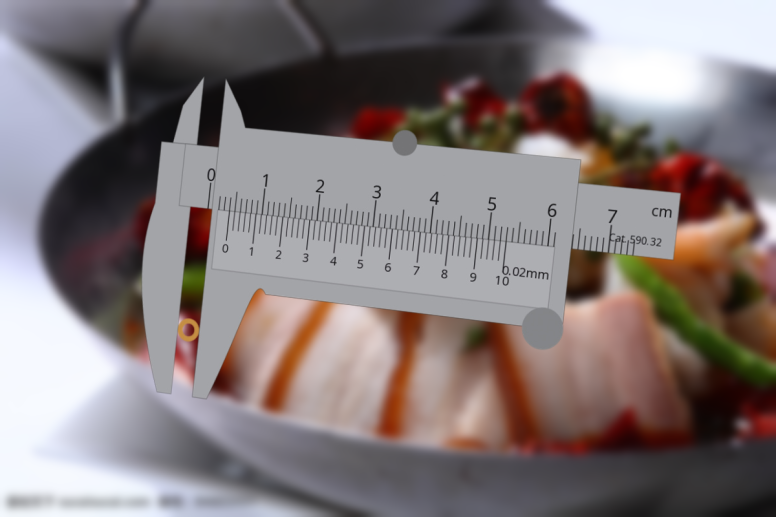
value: 4.0mm
